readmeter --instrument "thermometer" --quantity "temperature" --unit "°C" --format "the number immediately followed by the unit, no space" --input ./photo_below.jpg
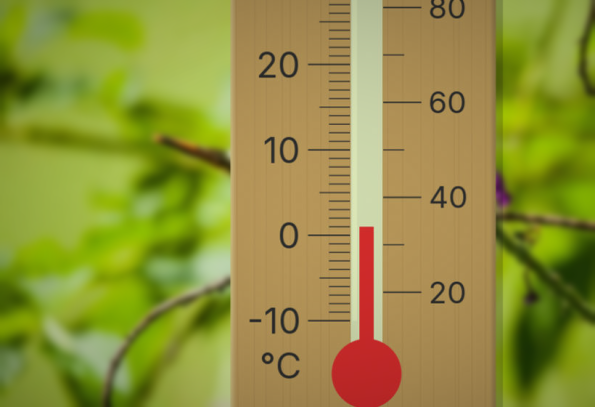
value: 1°C
